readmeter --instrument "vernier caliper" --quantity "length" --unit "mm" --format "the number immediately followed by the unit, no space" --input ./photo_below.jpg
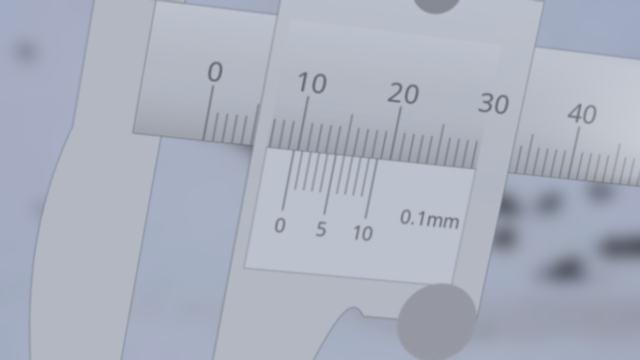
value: 9.6mm
